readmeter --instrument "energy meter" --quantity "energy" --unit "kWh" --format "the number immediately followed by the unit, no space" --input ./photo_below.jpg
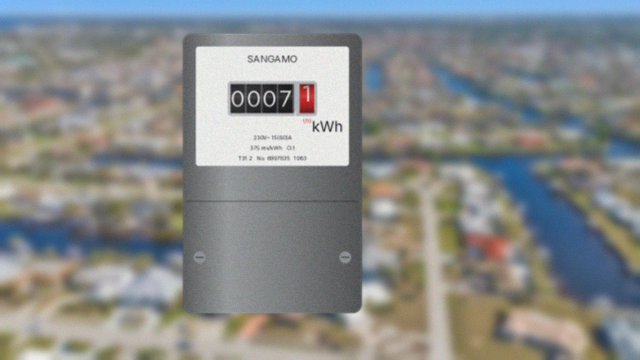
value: 7.1kWh
